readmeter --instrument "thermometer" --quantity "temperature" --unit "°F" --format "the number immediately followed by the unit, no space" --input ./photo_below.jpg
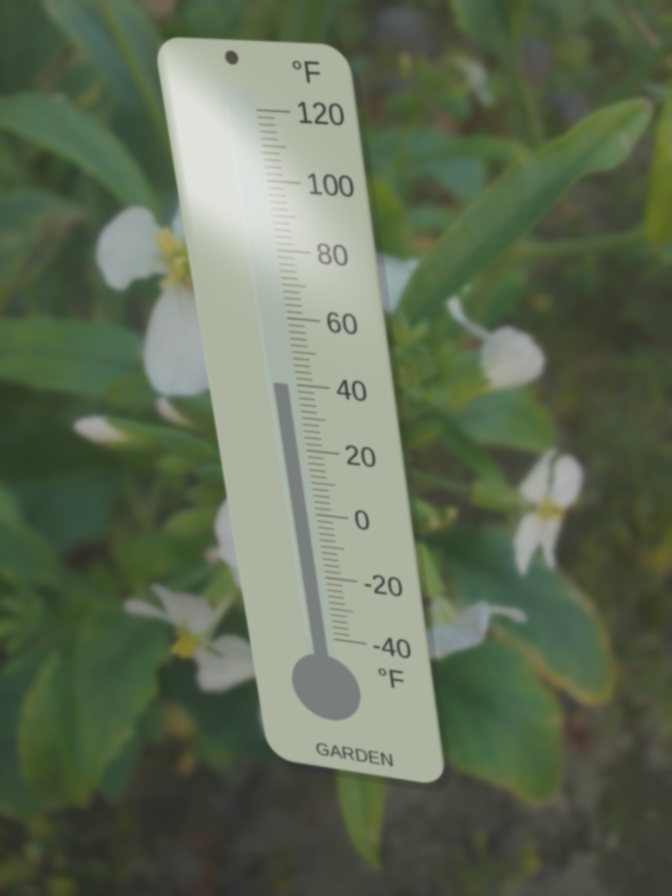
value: 40°F
